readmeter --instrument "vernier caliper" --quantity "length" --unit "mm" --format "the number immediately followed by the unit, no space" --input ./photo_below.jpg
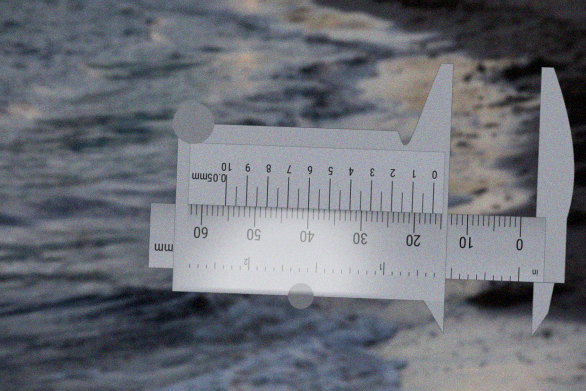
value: 16.6mm
